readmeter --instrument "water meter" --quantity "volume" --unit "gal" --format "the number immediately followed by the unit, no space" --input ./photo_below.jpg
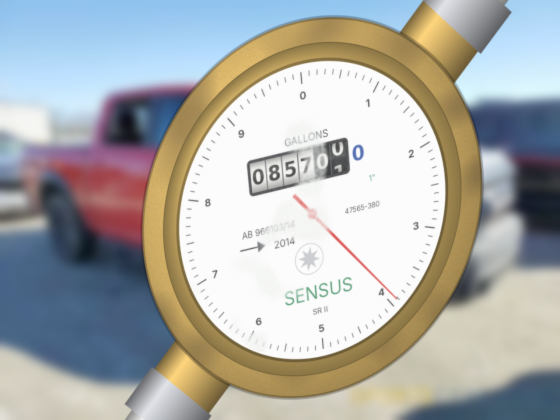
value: 857003.9gal
